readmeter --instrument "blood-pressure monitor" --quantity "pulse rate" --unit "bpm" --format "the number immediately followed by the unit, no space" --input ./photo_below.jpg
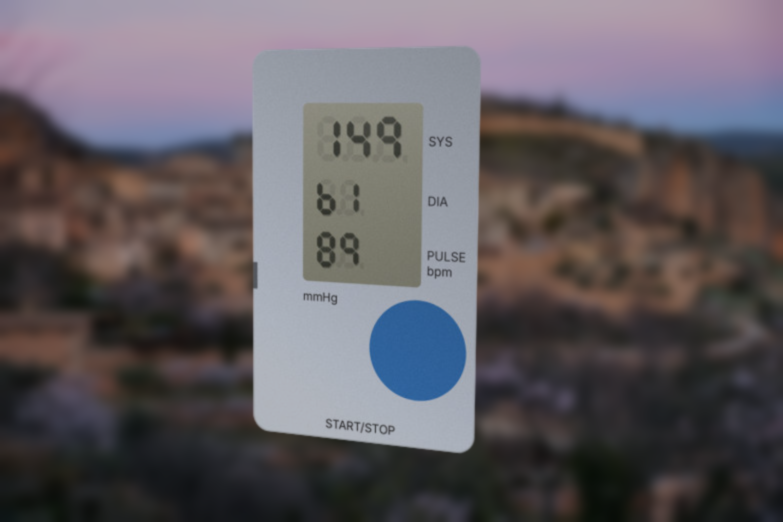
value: 89bpm
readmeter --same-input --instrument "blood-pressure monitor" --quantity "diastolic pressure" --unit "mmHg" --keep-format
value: 61mmHg
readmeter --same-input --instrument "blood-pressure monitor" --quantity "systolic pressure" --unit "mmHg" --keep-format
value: 149mmHg
